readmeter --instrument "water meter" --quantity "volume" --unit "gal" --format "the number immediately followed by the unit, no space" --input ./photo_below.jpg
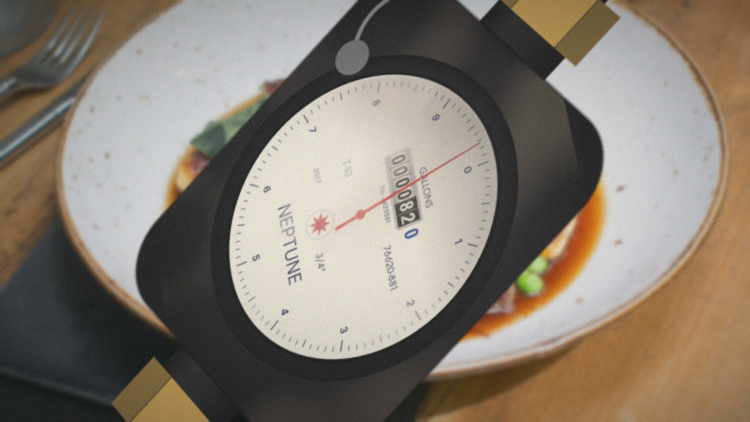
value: 819.7gal
